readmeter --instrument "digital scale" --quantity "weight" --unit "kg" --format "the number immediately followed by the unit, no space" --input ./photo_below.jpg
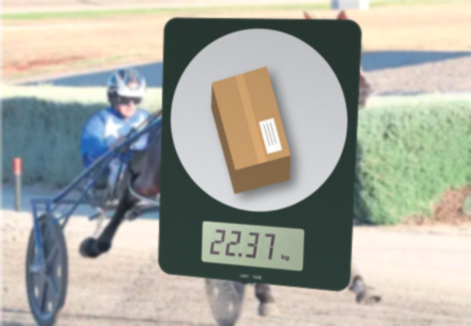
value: 22.37kg
